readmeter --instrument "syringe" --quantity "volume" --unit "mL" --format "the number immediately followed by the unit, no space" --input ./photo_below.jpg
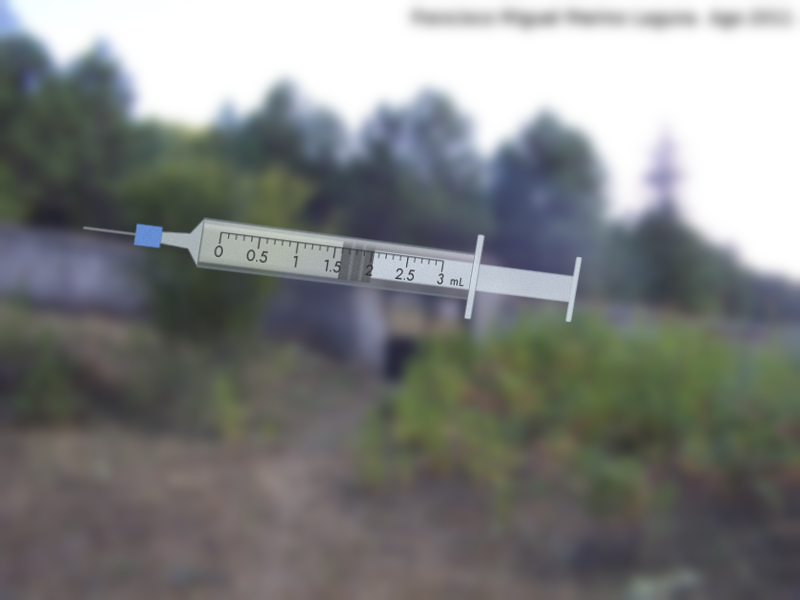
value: 1.6mL
